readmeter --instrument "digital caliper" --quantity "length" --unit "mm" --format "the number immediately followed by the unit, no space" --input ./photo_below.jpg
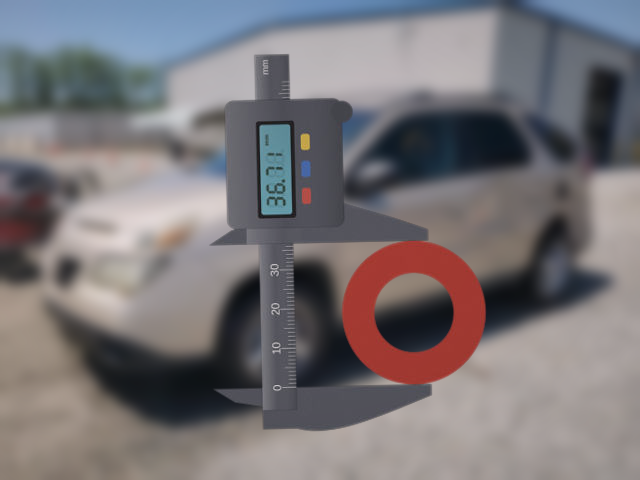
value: 36.71mm
